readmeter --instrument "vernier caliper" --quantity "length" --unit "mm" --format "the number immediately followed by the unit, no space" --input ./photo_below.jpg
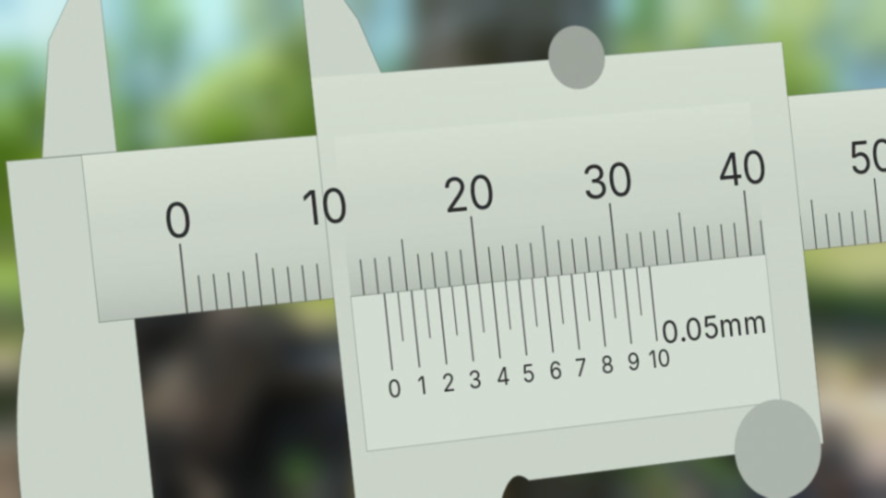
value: 13.4mm
